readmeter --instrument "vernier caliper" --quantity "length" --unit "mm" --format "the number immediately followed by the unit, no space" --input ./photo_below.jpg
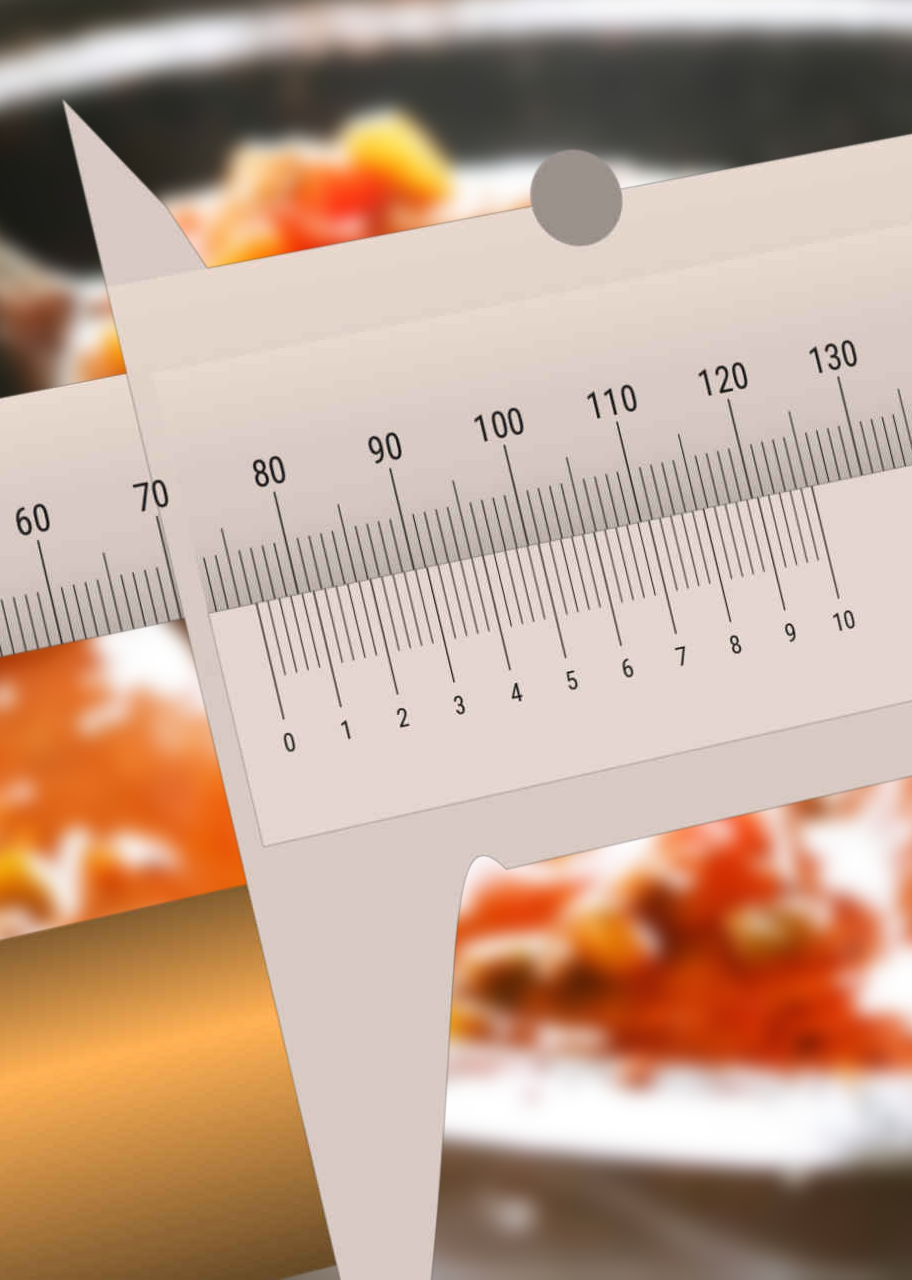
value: 76.4mm
